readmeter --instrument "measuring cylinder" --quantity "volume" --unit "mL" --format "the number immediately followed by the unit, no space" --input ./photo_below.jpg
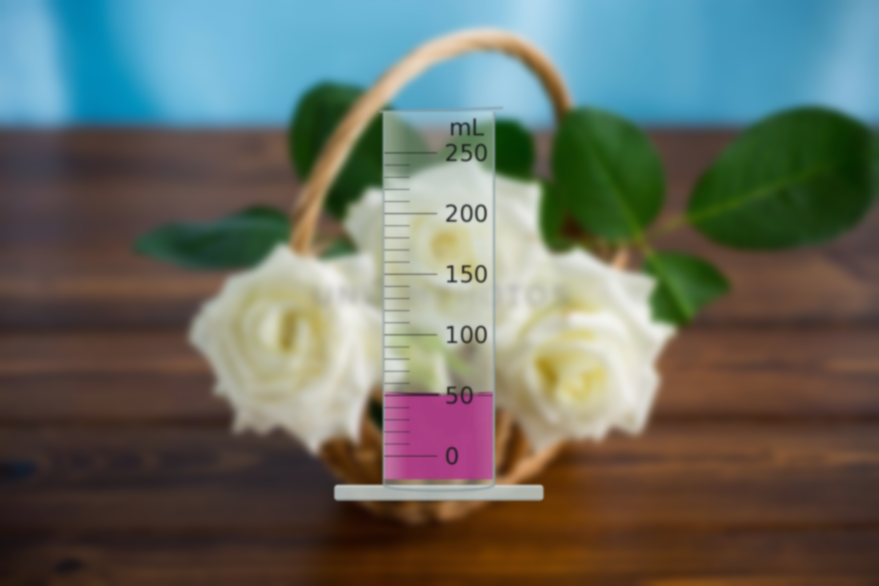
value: 50mL
